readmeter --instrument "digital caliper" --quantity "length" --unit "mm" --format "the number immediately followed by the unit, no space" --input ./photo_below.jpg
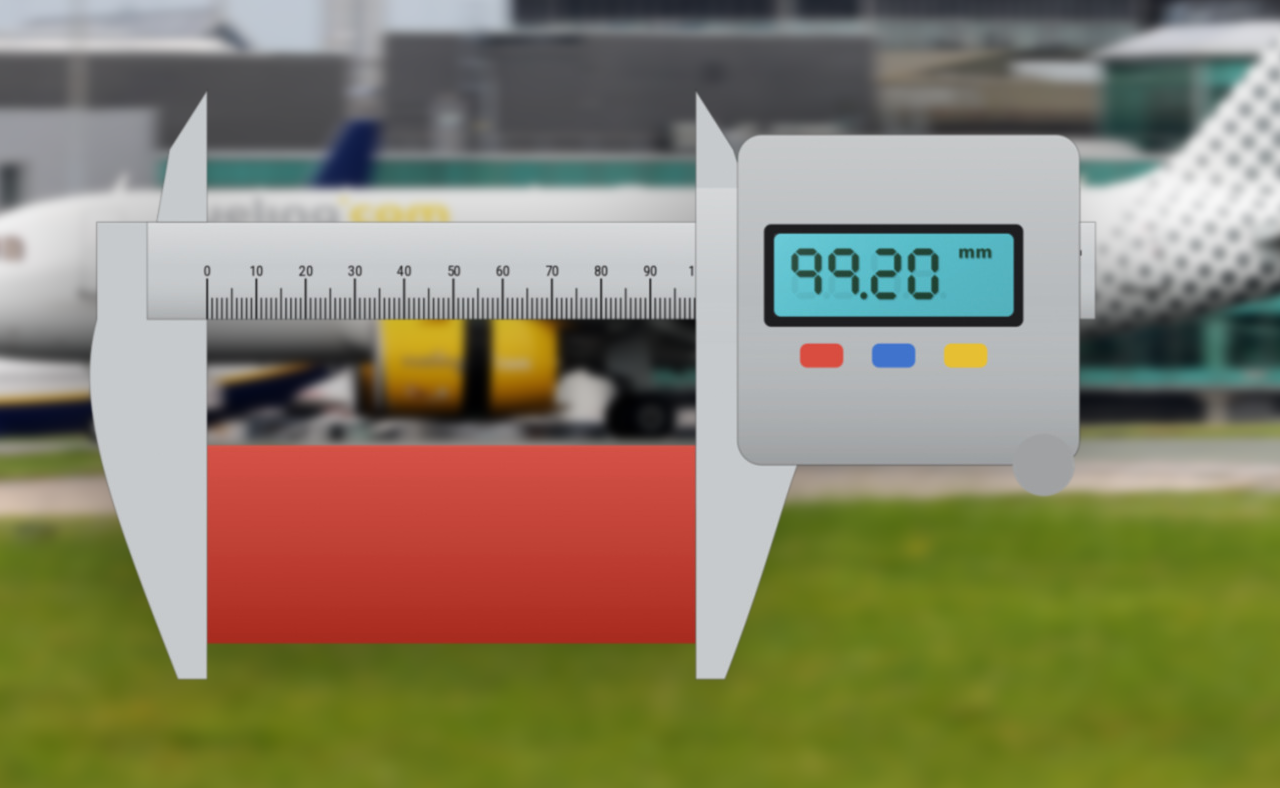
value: 99.20mm
